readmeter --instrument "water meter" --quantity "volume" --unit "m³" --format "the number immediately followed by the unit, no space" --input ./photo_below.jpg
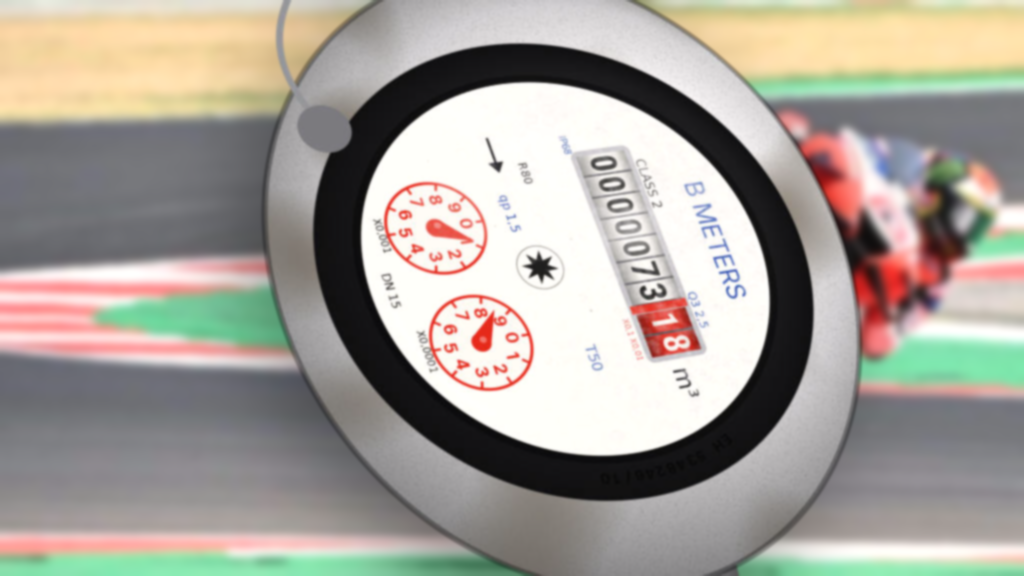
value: 73.1808m³
